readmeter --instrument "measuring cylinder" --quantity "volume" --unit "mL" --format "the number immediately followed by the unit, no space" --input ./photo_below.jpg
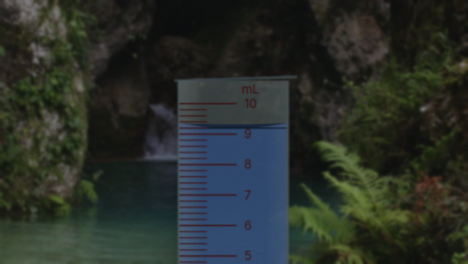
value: 9.2mL
